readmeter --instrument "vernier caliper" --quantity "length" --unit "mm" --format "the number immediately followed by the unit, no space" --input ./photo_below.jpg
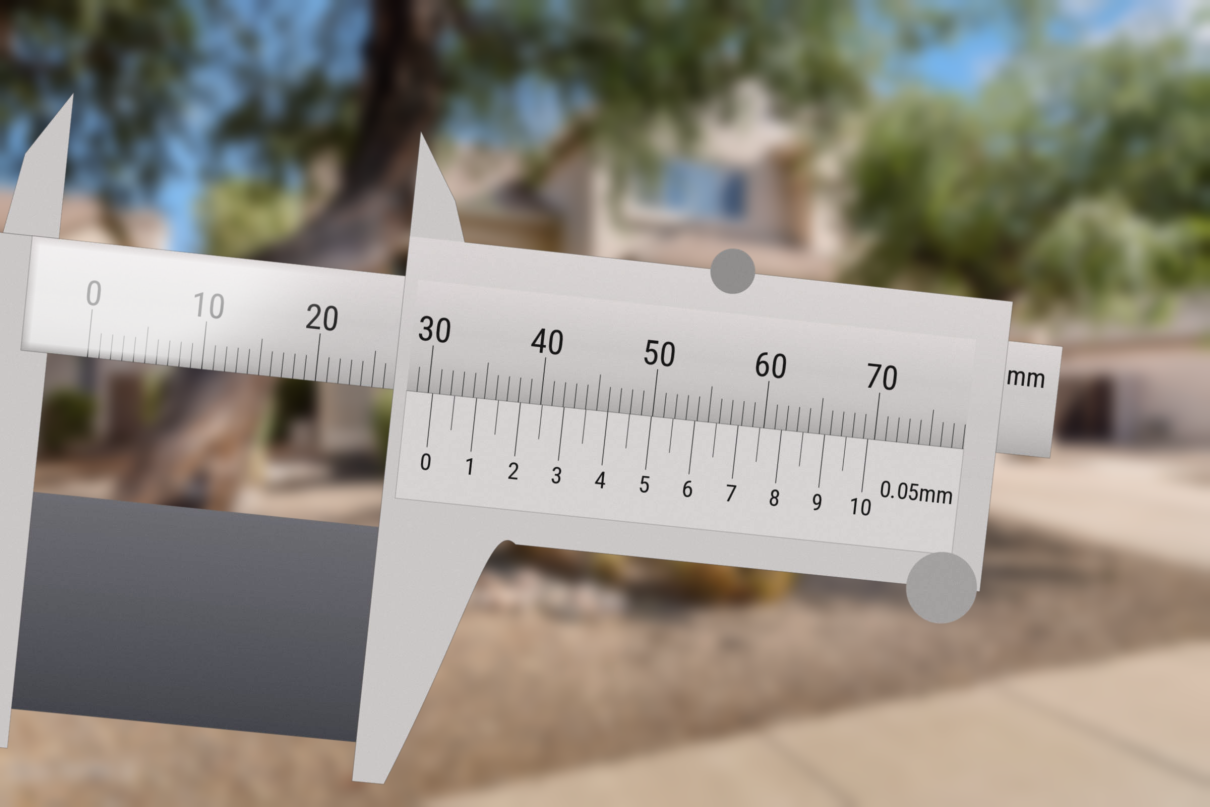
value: 30.4mm
